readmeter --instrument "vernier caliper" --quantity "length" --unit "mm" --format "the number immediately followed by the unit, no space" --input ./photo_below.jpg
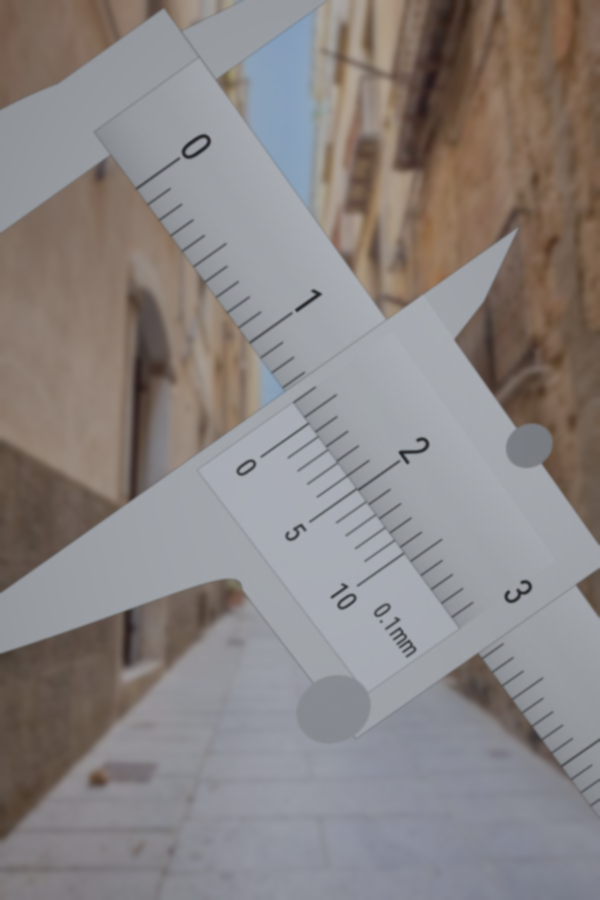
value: 15.4mm
